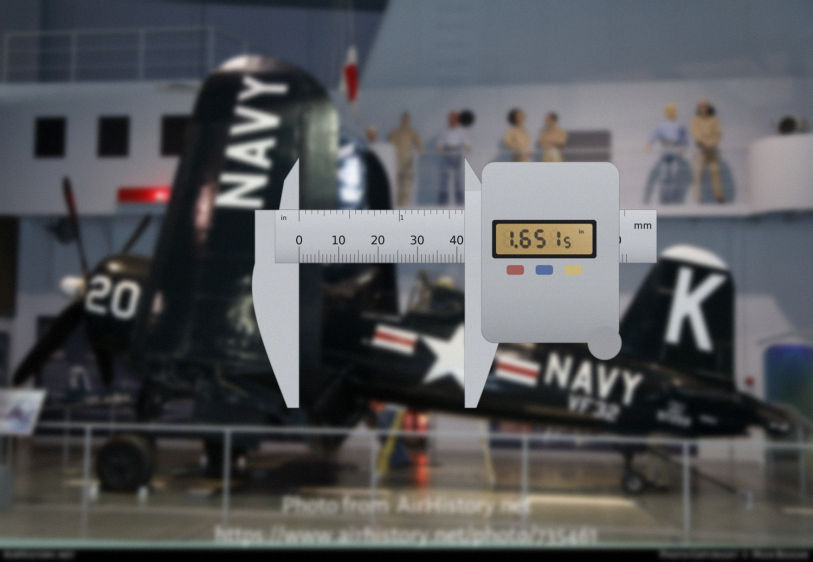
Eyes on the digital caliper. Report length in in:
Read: 1.6515 in
